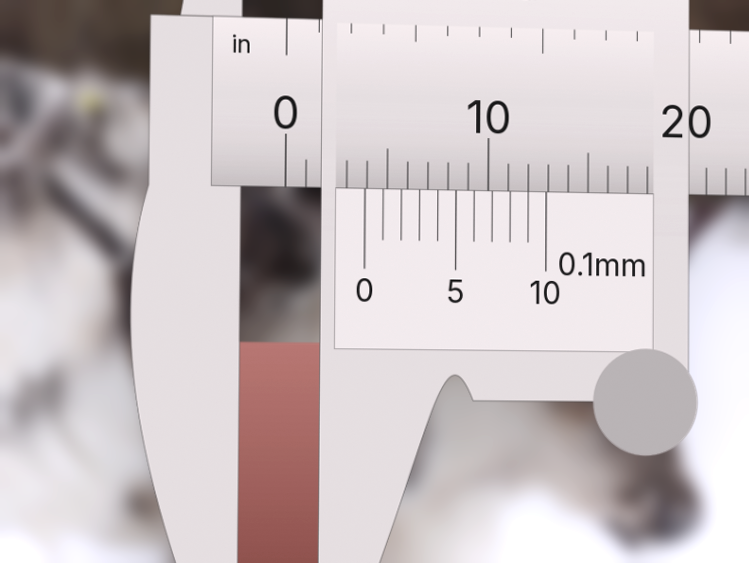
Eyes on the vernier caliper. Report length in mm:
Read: 3.9 mm
